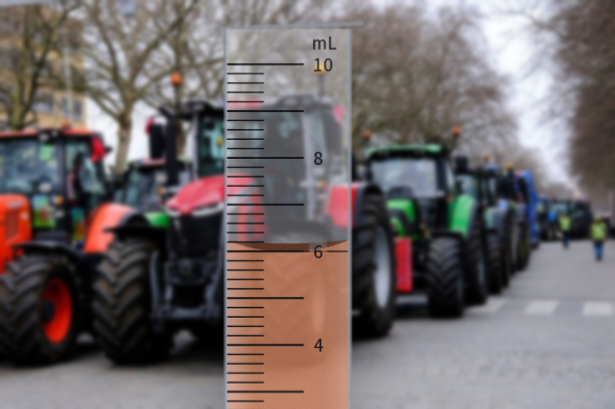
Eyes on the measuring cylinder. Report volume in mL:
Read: 6 mL
